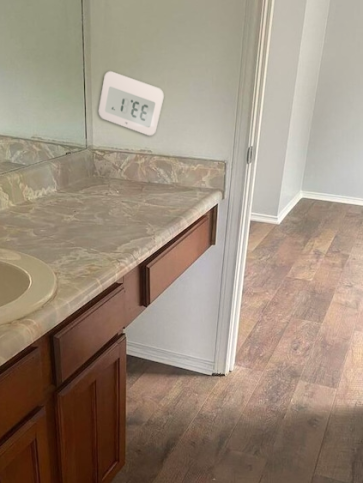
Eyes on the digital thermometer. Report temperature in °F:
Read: 33.1 °F
